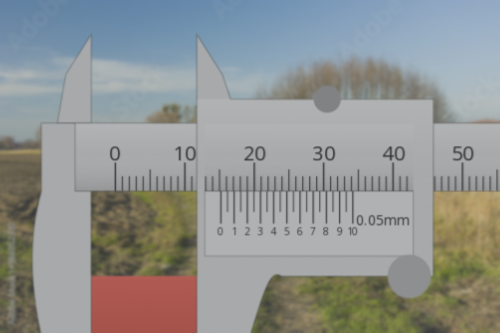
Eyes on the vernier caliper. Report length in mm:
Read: 15.2 mm
